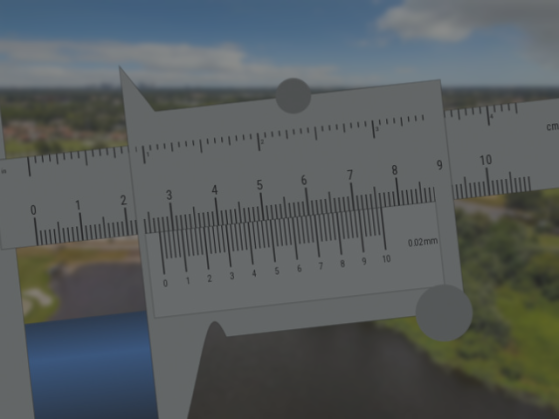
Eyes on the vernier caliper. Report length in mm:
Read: 27.0 mm
